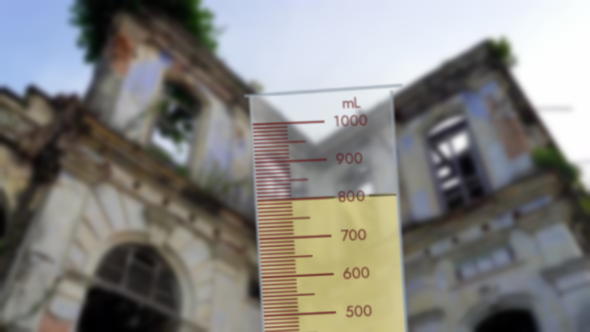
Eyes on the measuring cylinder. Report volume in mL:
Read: 800 mL
